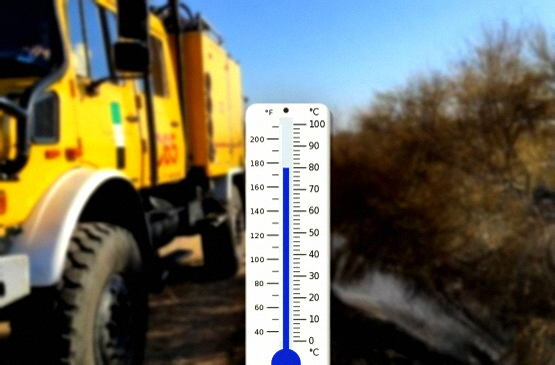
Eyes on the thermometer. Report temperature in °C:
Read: 80 °C
